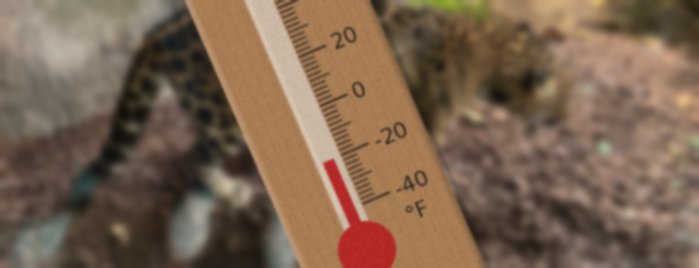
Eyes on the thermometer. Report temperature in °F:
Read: -20 °F
